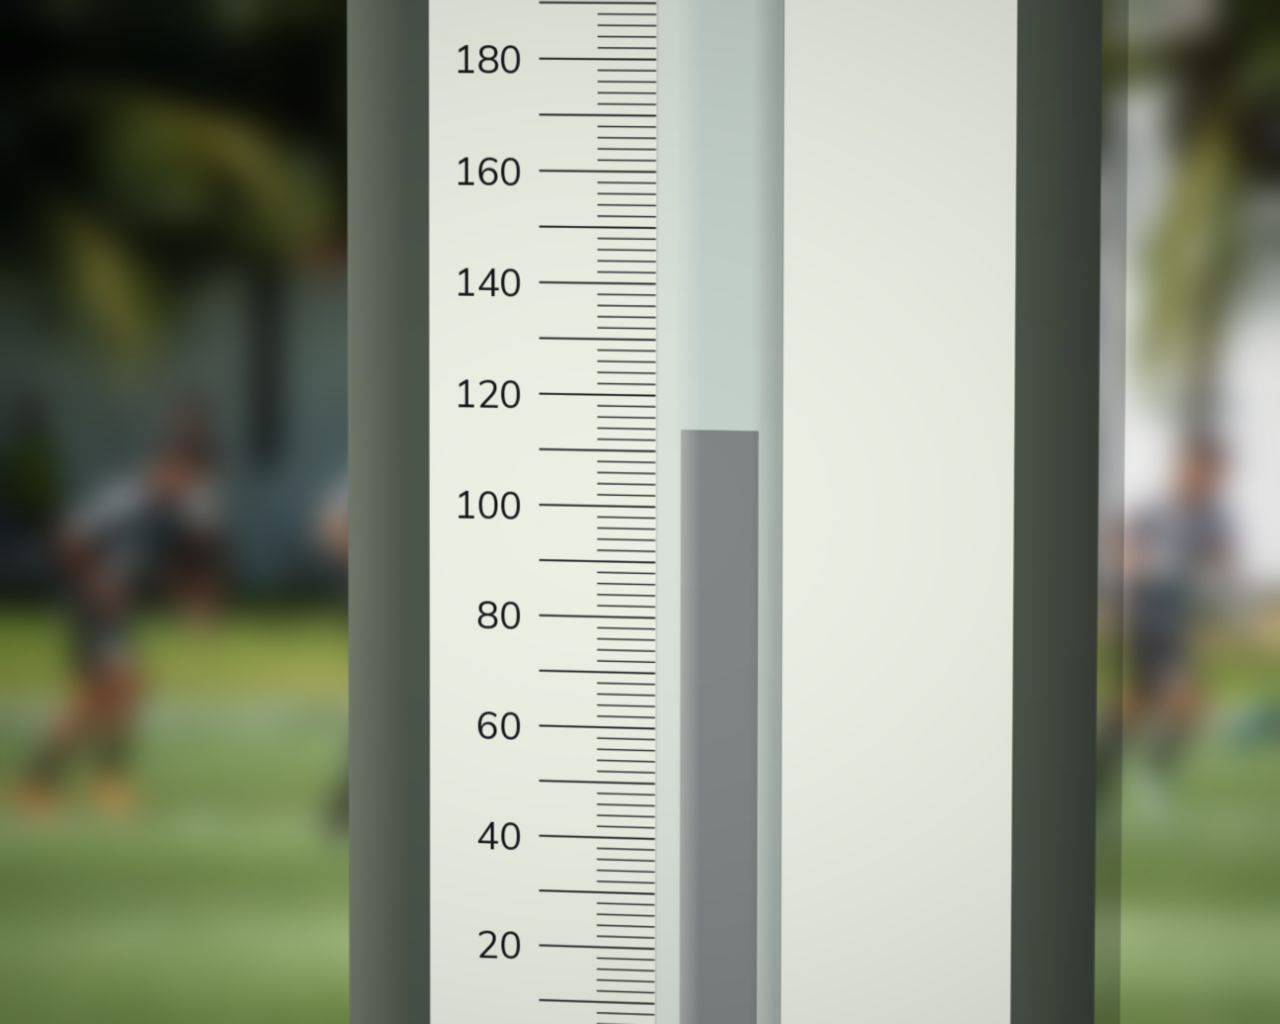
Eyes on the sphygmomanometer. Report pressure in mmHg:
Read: 114 mmHg
